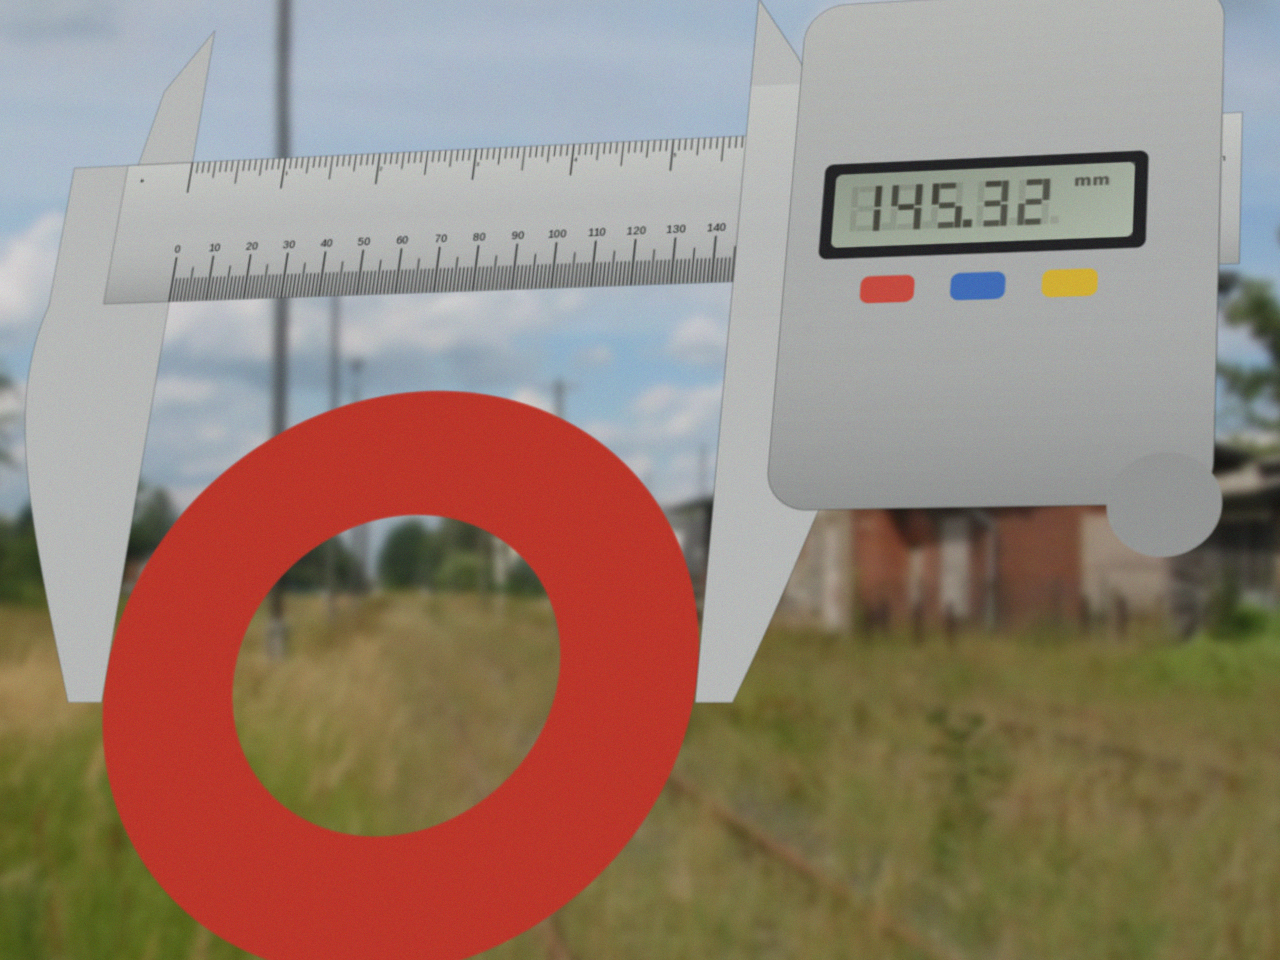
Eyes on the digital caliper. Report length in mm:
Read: 145.32 mm
